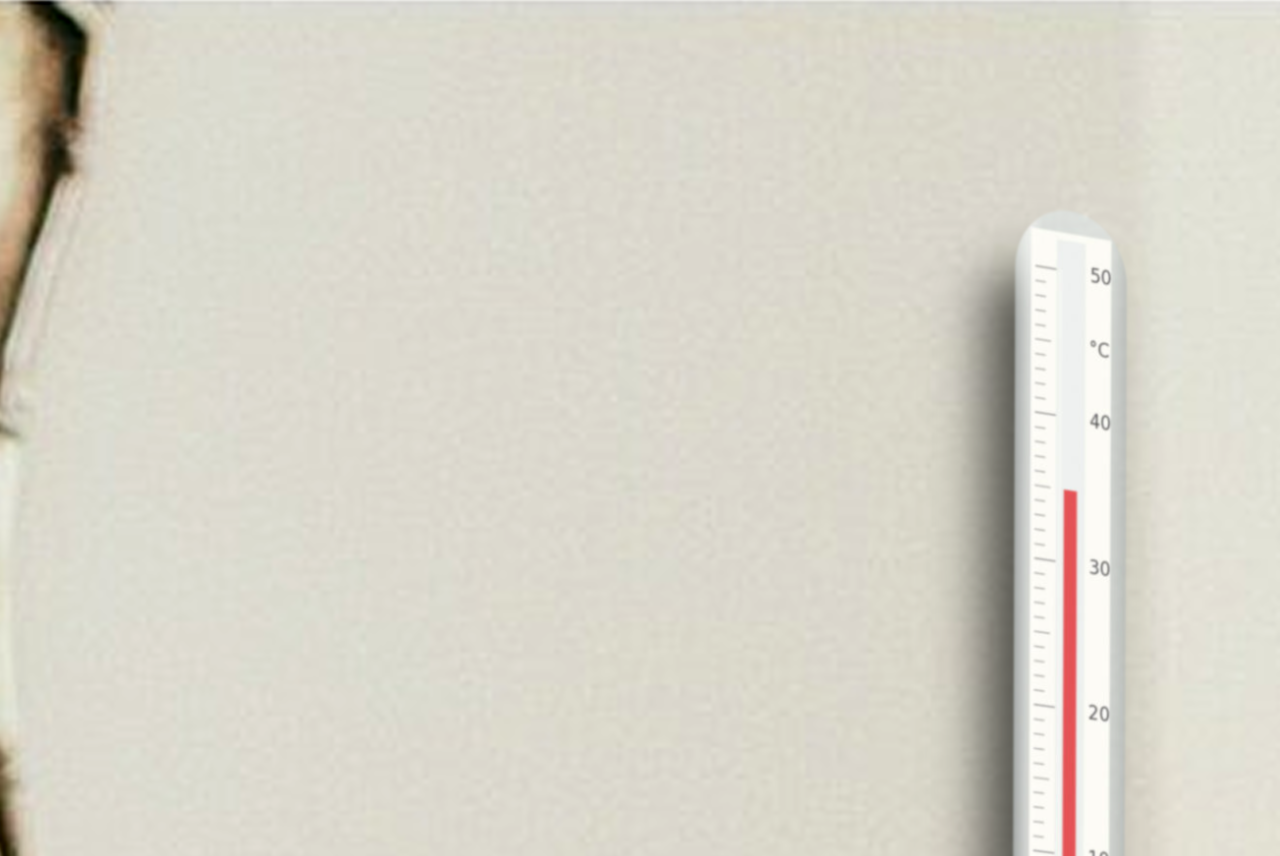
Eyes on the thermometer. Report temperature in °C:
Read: 35 °C
